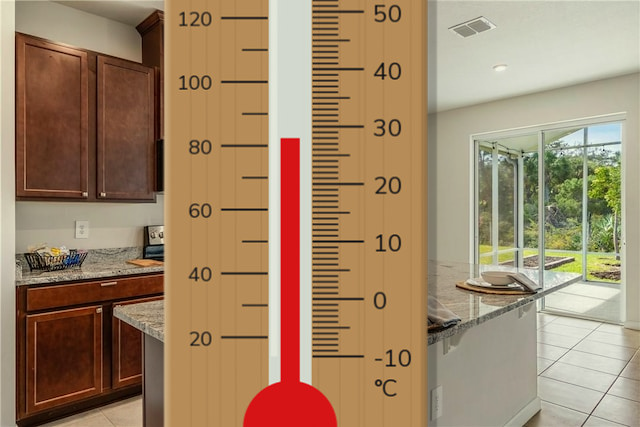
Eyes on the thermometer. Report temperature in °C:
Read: 28 °C
